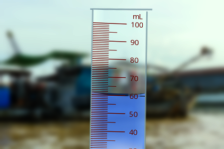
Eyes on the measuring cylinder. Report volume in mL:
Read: 60 mL
